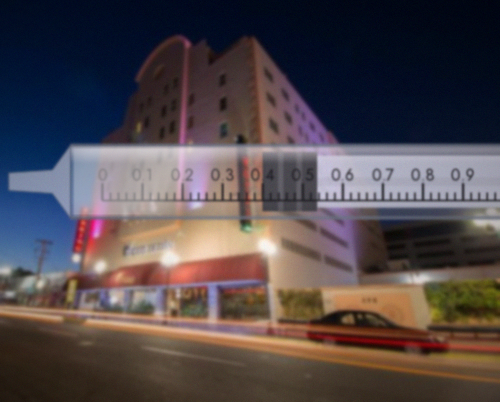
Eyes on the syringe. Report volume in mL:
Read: 0.4 mL
